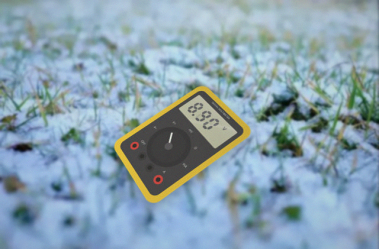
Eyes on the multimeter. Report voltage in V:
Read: 8.90 V
